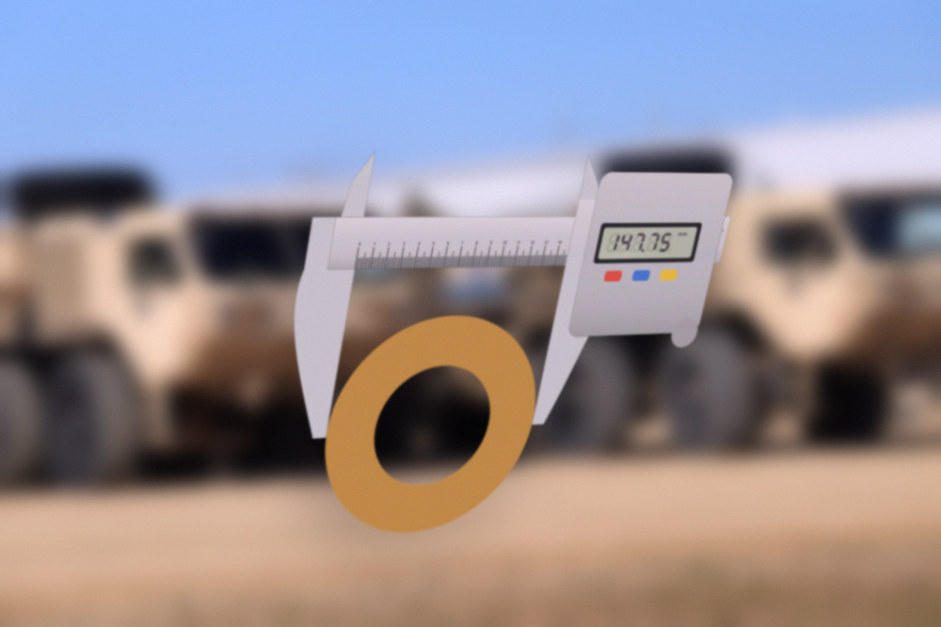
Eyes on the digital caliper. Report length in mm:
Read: 147.75 mm
